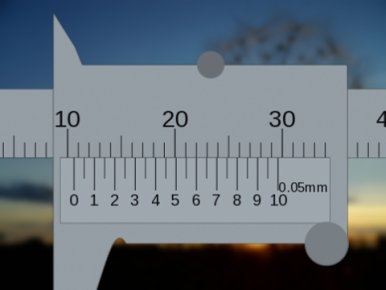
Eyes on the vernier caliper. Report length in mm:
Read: 10.6 mm
